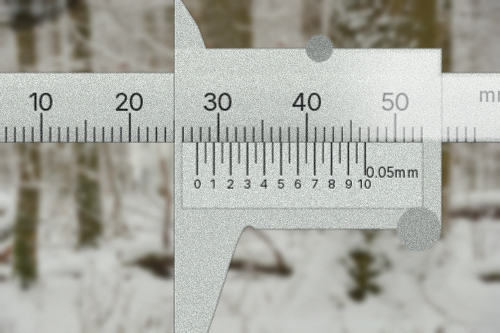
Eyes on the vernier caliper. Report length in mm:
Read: 27.6 mm
